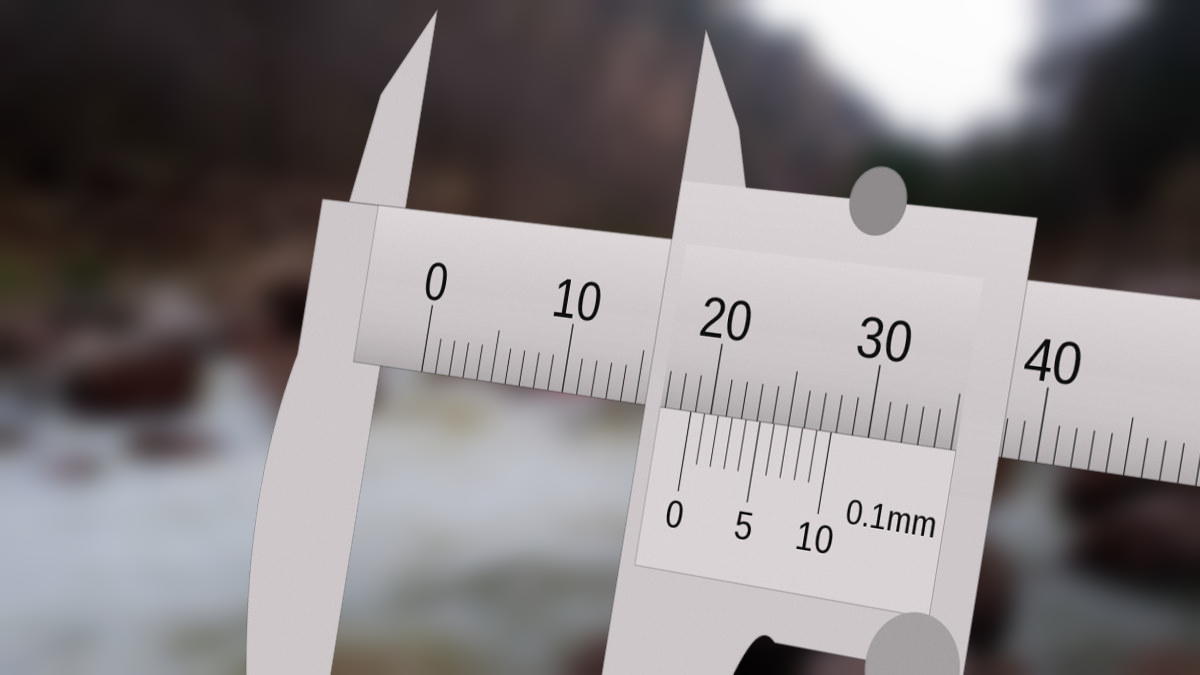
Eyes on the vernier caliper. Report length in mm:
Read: 18.7 mm
